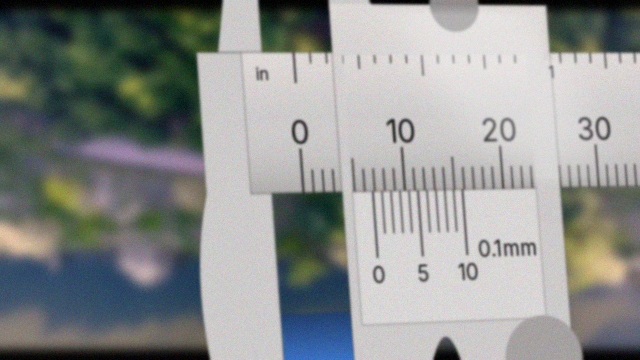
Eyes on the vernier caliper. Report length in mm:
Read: 6.8 mm
